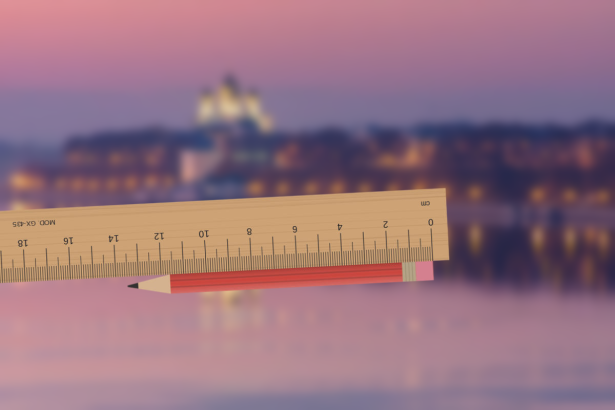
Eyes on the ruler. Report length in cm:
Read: 13.5 cm
